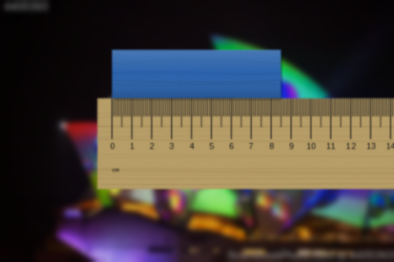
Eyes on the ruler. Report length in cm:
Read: 8.5 cm
